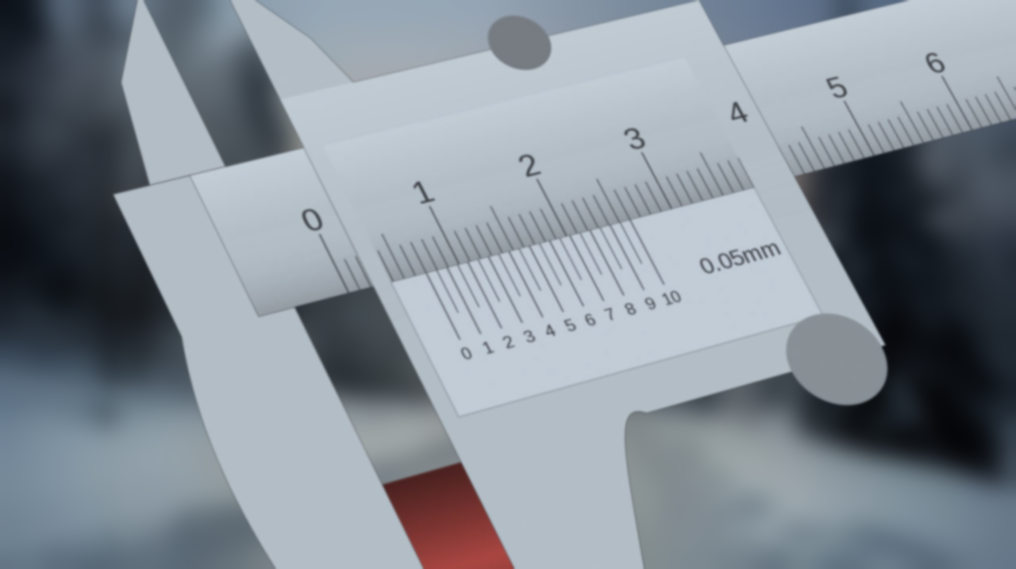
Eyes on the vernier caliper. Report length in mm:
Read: 7.0 mm
